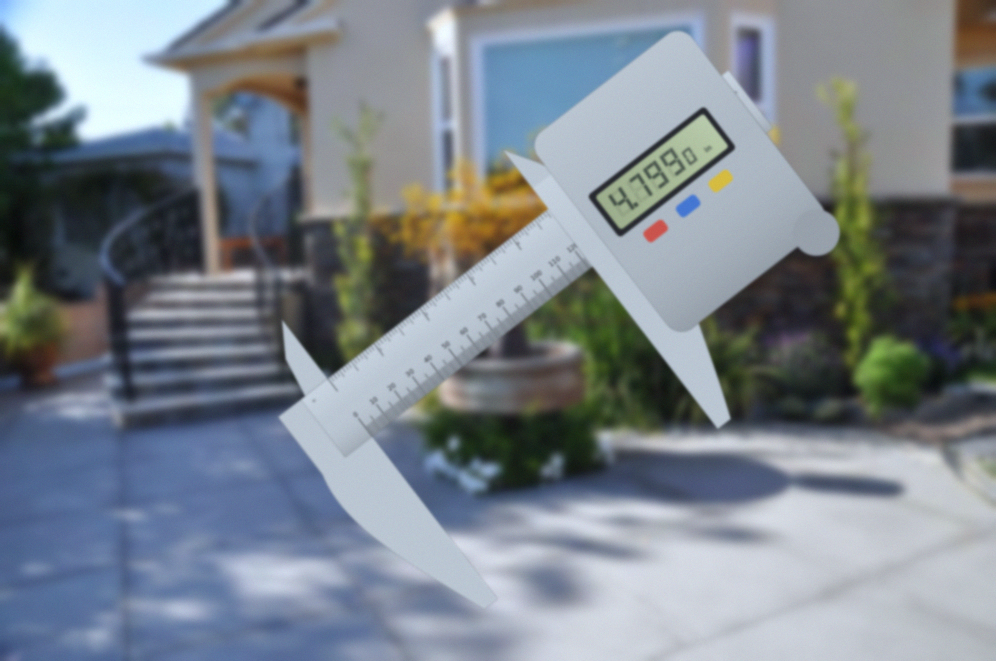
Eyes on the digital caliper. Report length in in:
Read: 4.7990 in
